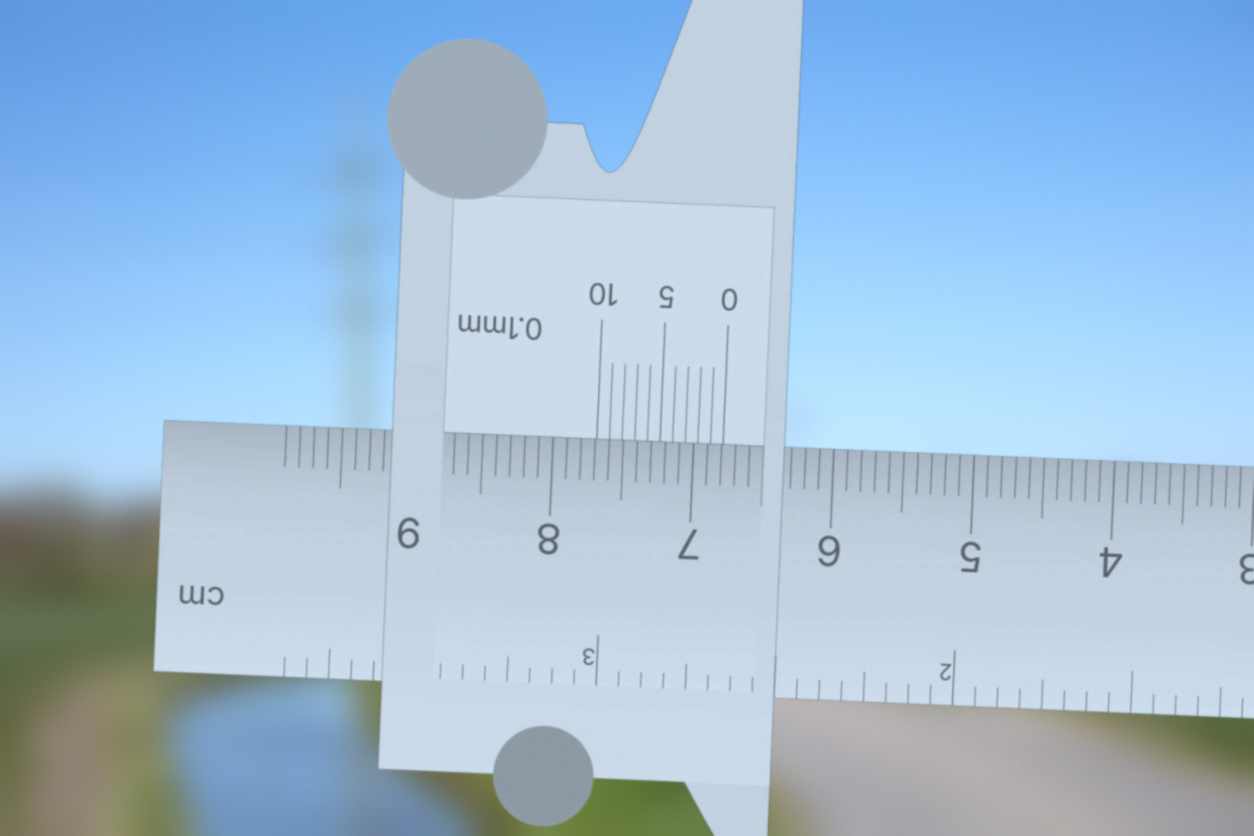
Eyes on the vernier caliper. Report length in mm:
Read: 67.9 mm
